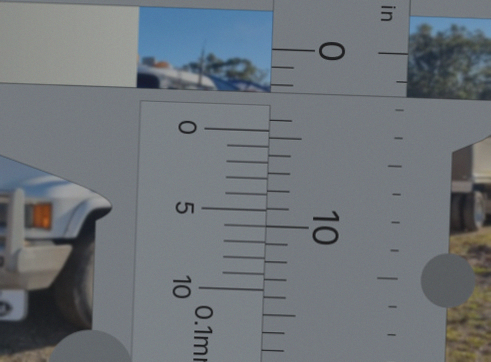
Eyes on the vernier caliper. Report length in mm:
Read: 4.6 mm
